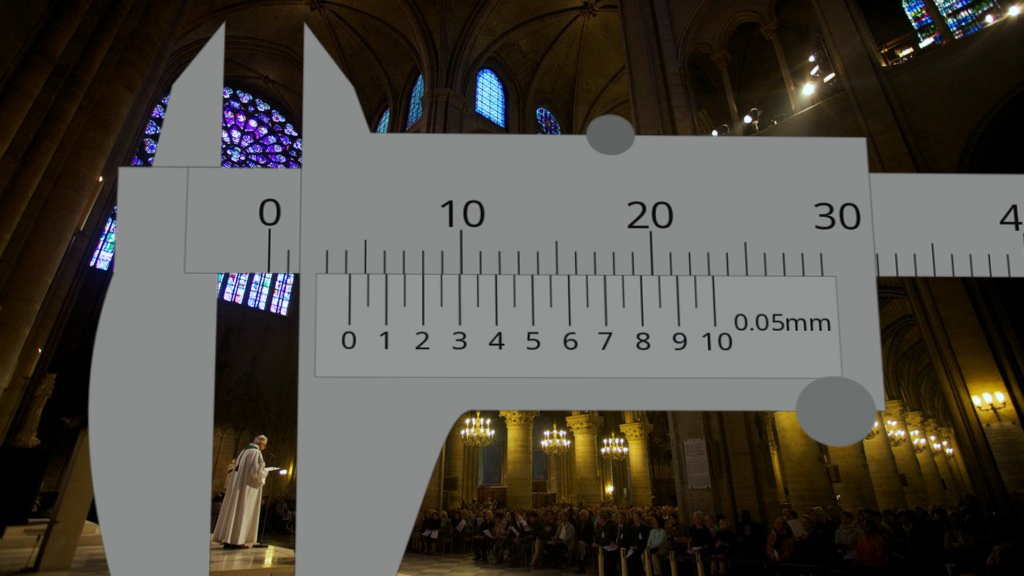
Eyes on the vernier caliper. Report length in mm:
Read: 4.2 mm
